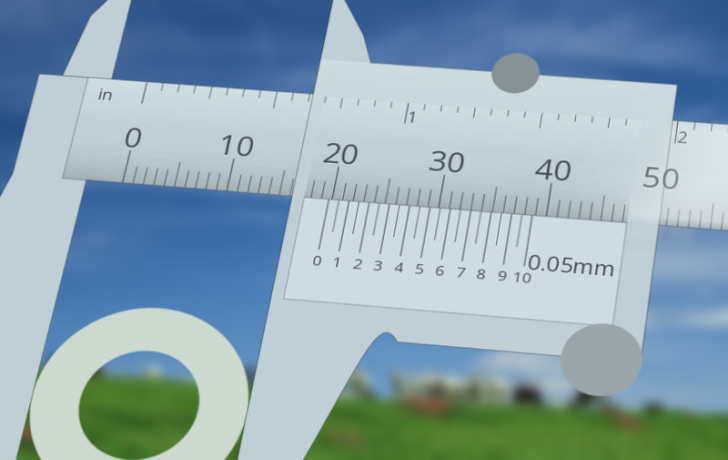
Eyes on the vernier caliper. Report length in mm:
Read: 19.7 mm
